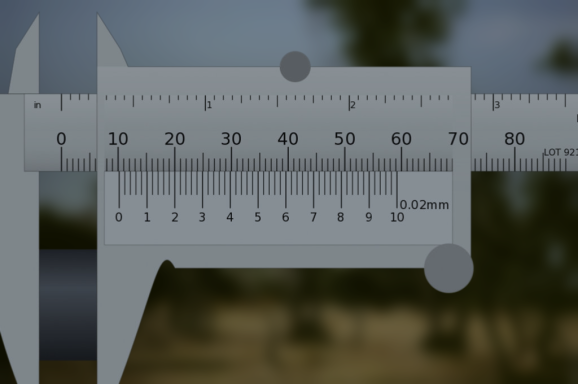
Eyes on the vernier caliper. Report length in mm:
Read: 10.2 mm
